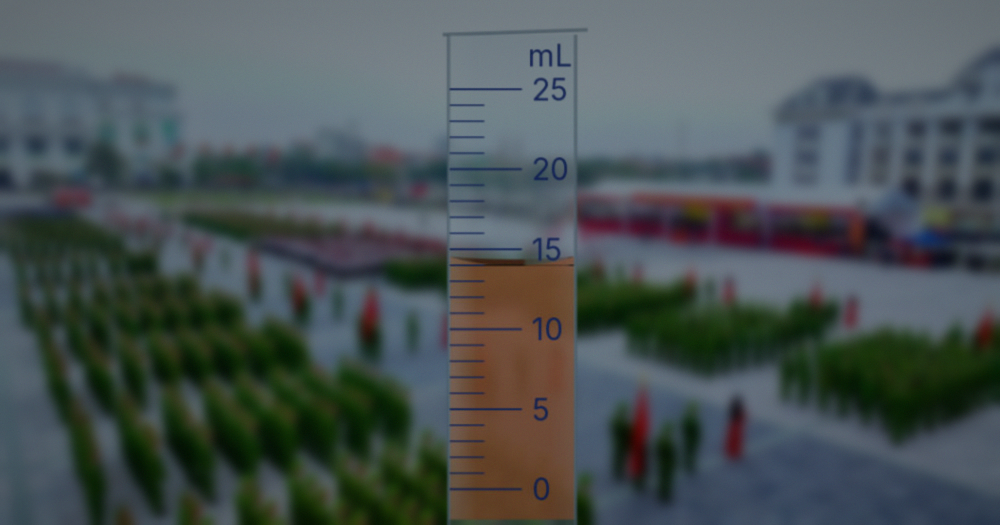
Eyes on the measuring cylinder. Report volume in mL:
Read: 14 mL
